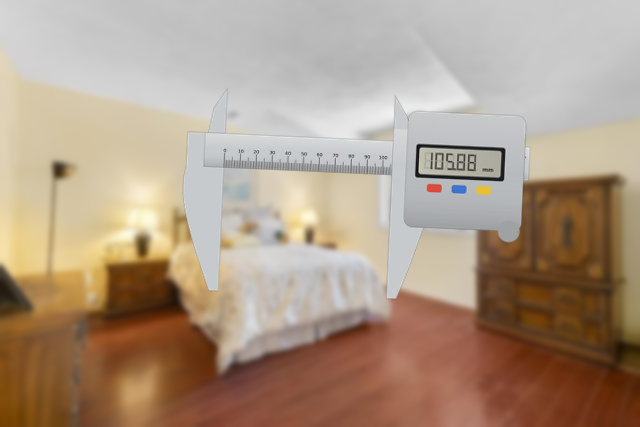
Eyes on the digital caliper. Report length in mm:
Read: 105.88 mm
